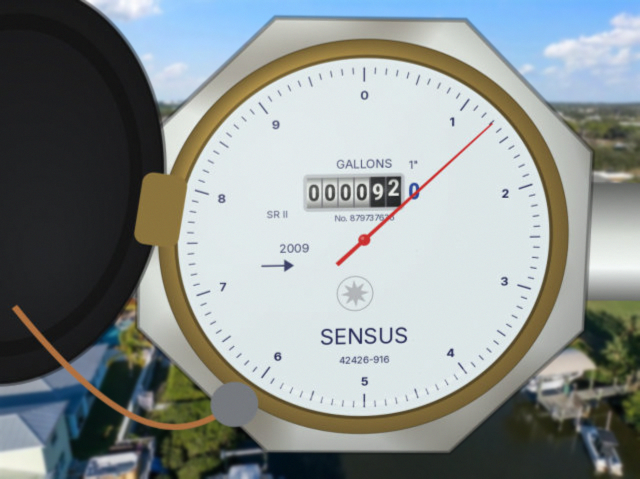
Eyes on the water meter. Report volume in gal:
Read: 921.3 gal
